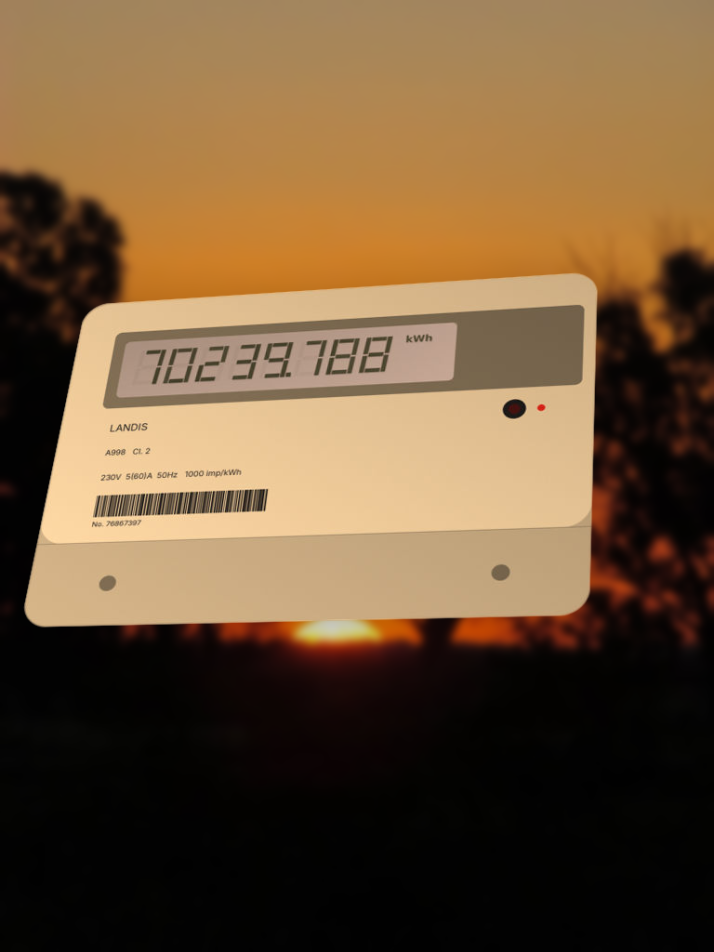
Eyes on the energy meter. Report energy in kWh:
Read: 70239.788 kWh
